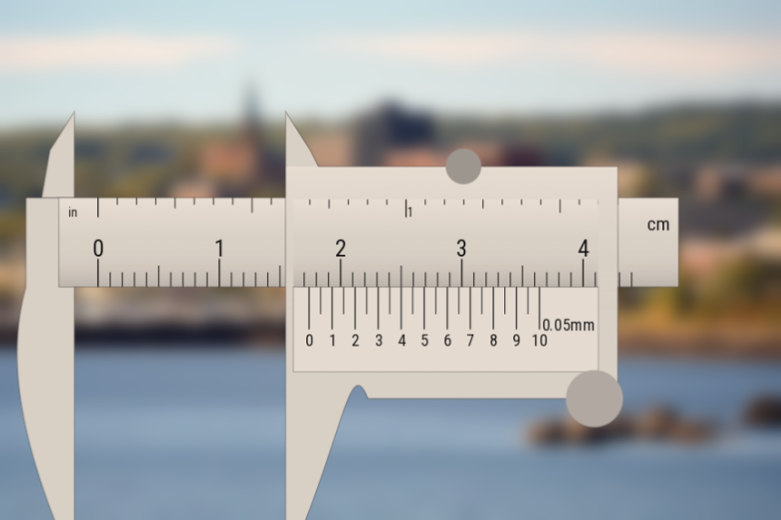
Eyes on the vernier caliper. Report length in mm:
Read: 17.4 mm
